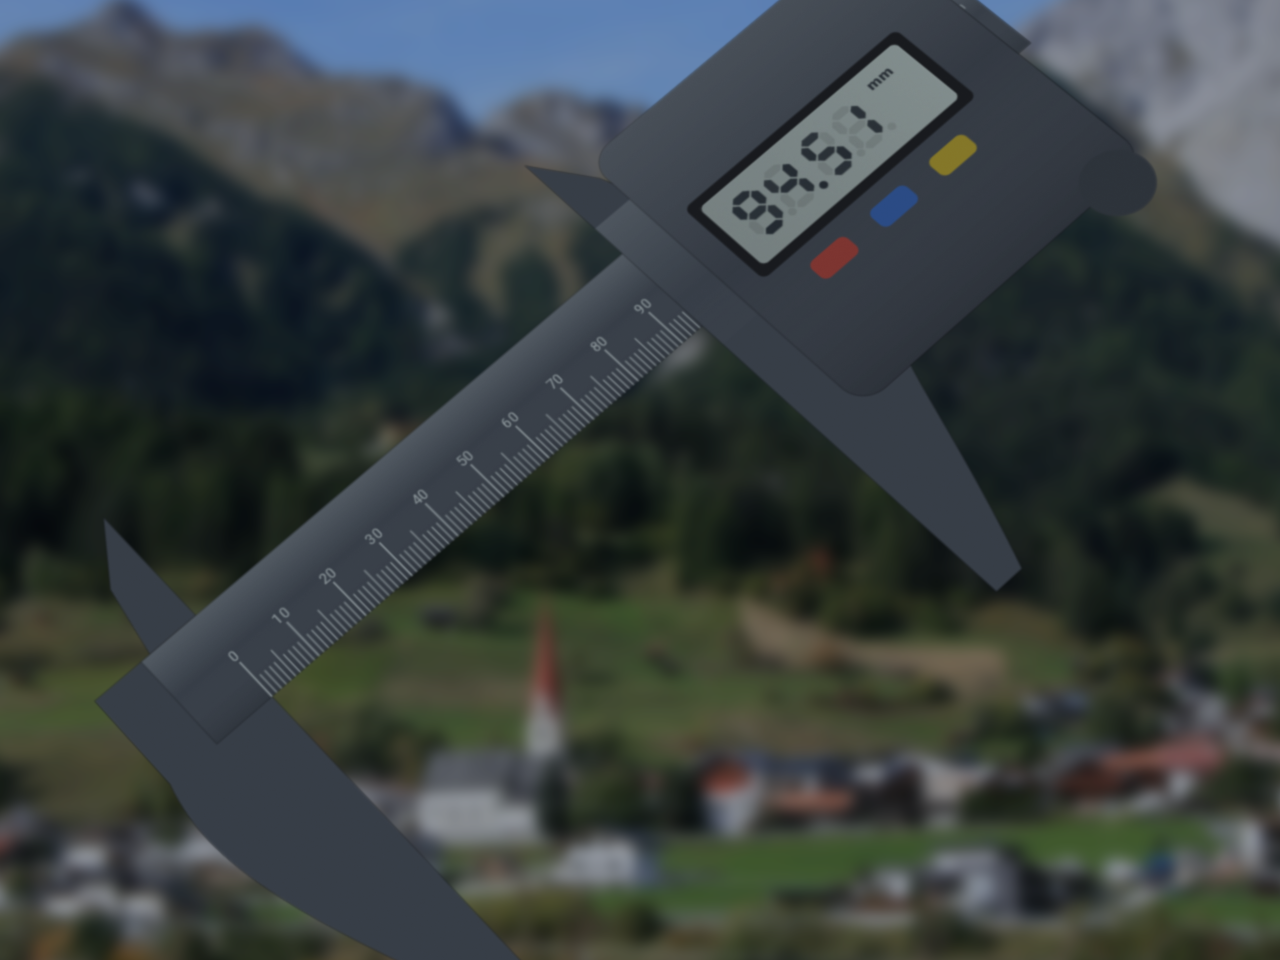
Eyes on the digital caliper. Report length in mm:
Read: 94.51 mm
